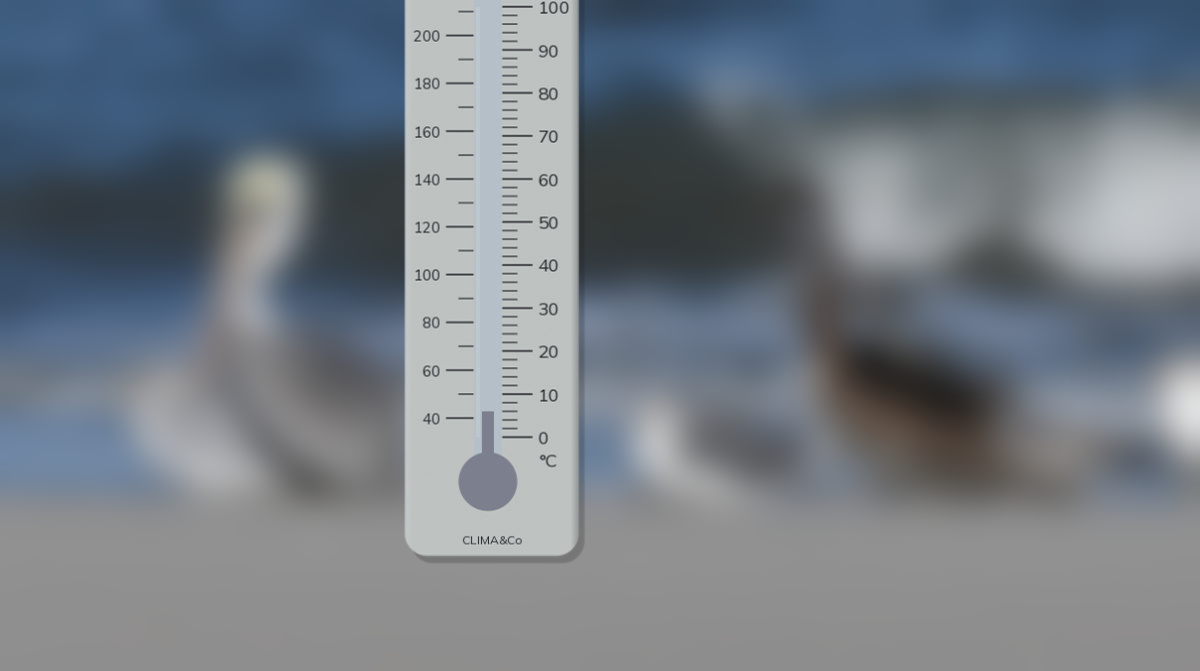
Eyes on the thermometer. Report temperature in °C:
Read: 6 °C
